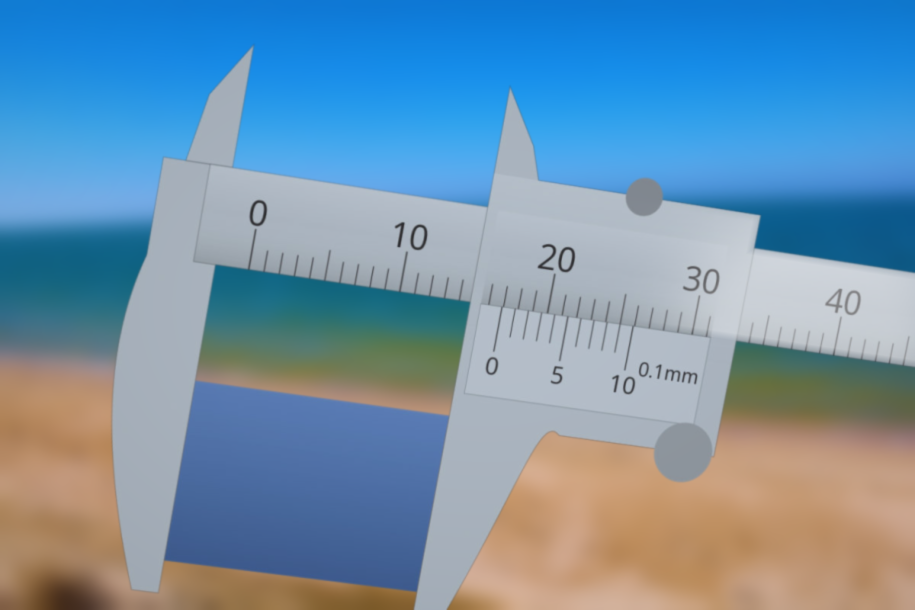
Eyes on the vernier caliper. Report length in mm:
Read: 16.9 mm
